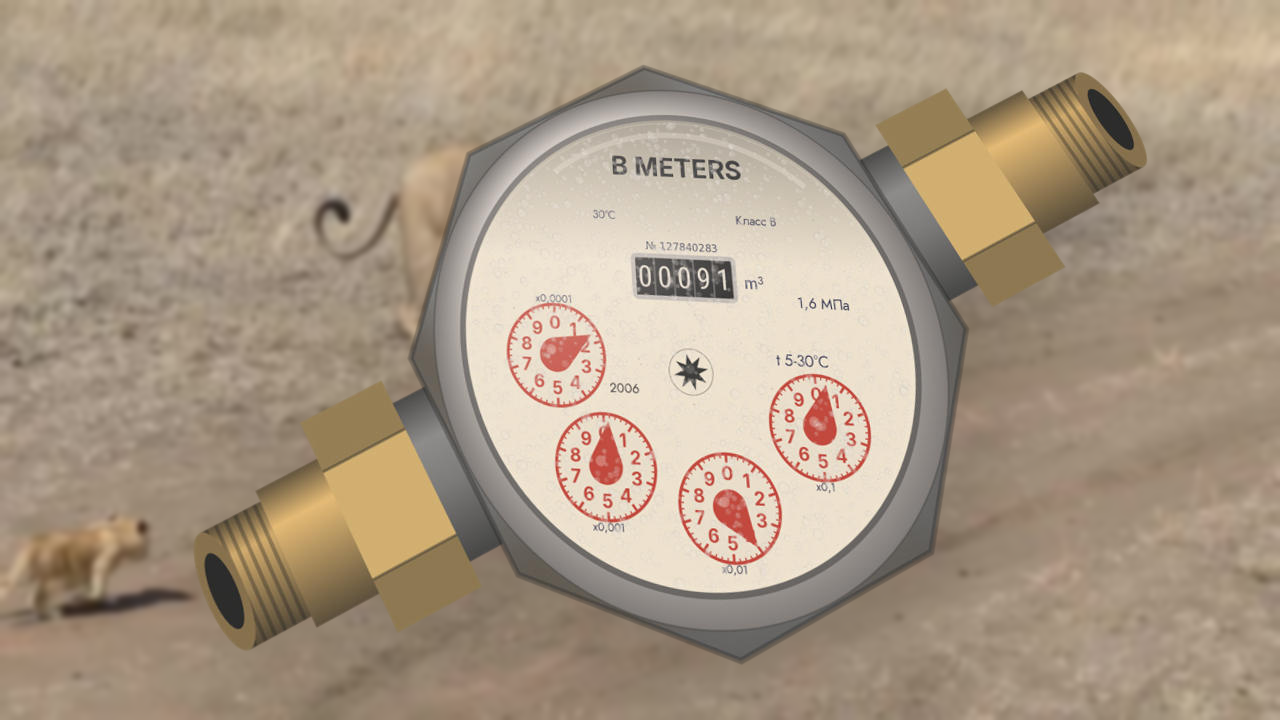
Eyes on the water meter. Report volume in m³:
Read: 91.0401 m³
